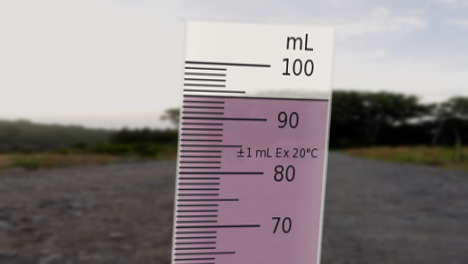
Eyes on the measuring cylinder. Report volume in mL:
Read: 94 mL
